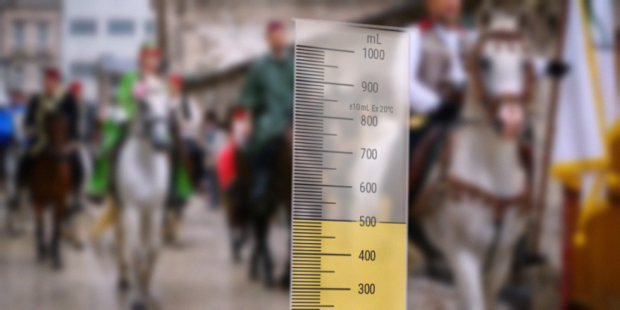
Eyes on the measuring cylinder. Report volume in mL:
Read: 500 mL
